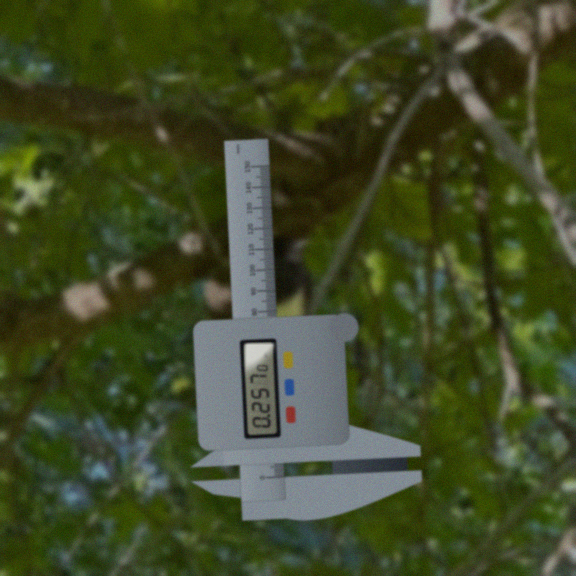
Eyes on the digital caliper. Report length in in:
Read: 0.2570 in
